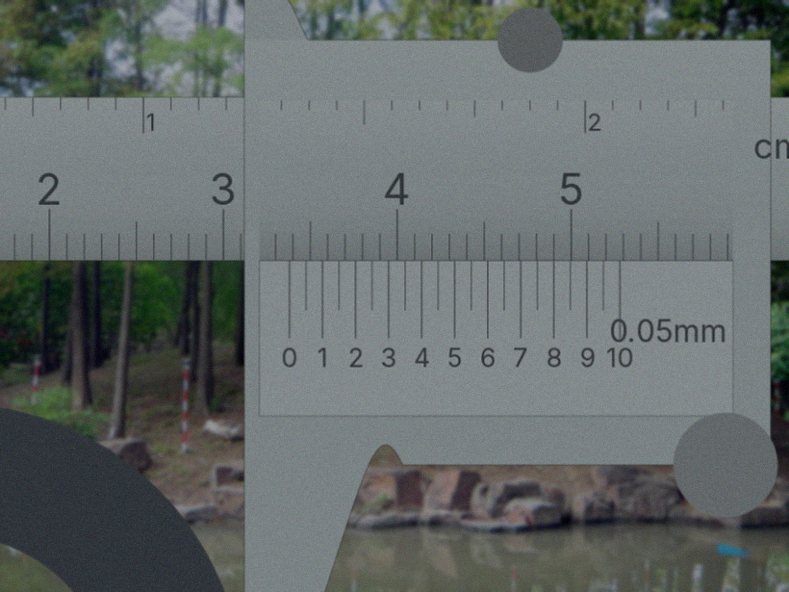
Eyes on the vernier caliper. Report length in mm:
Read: 33.8 mm
